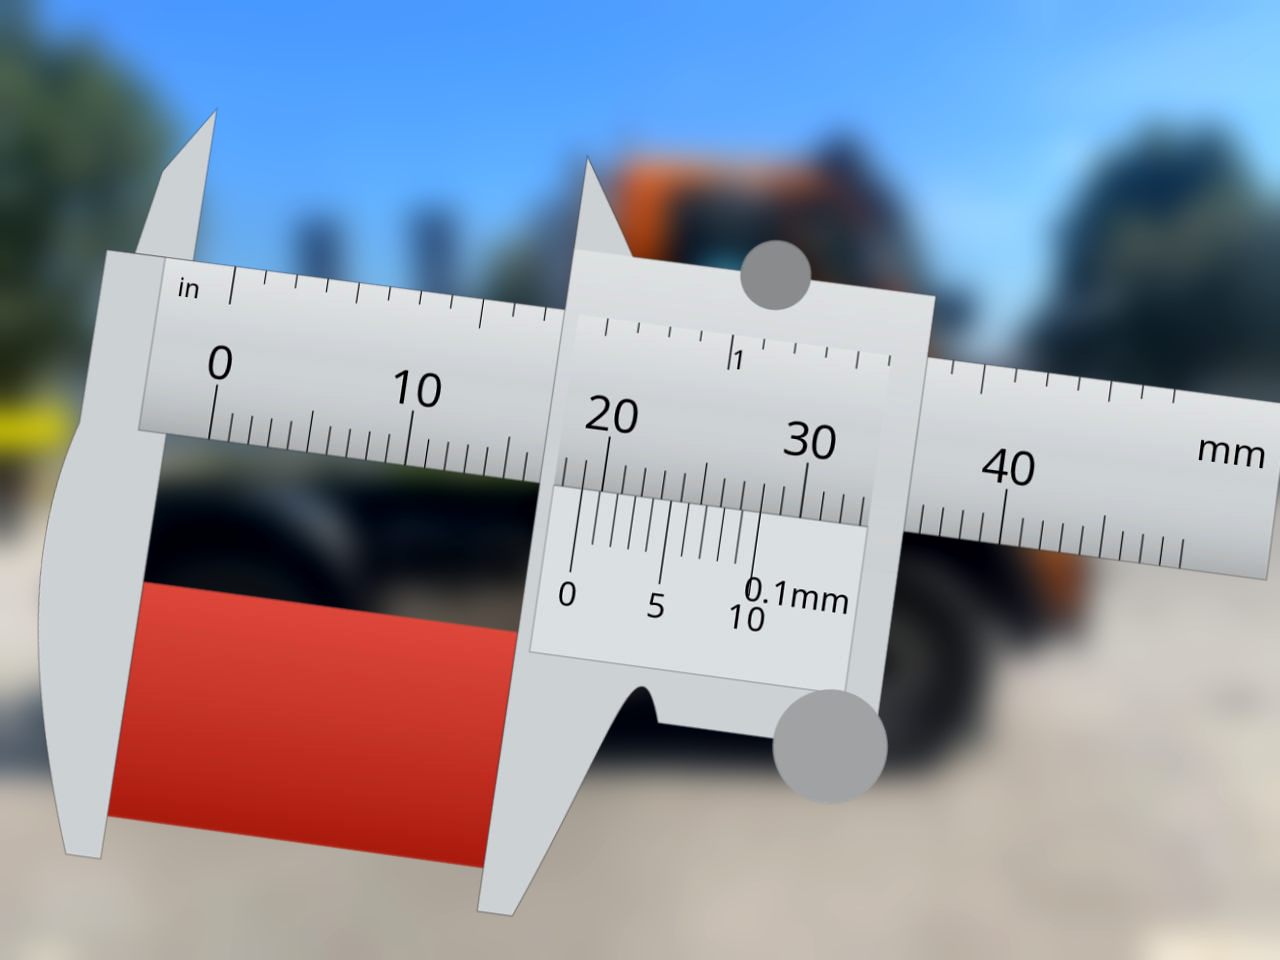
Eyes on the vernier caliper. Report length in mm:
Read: 19.0 mm
